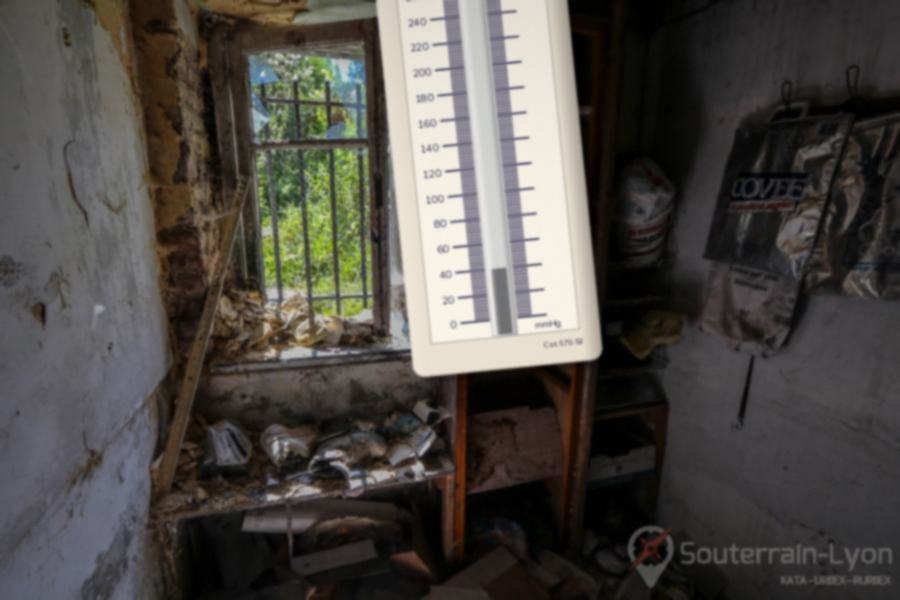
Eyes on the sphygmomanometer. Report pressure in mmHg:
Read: 40 mmHg
